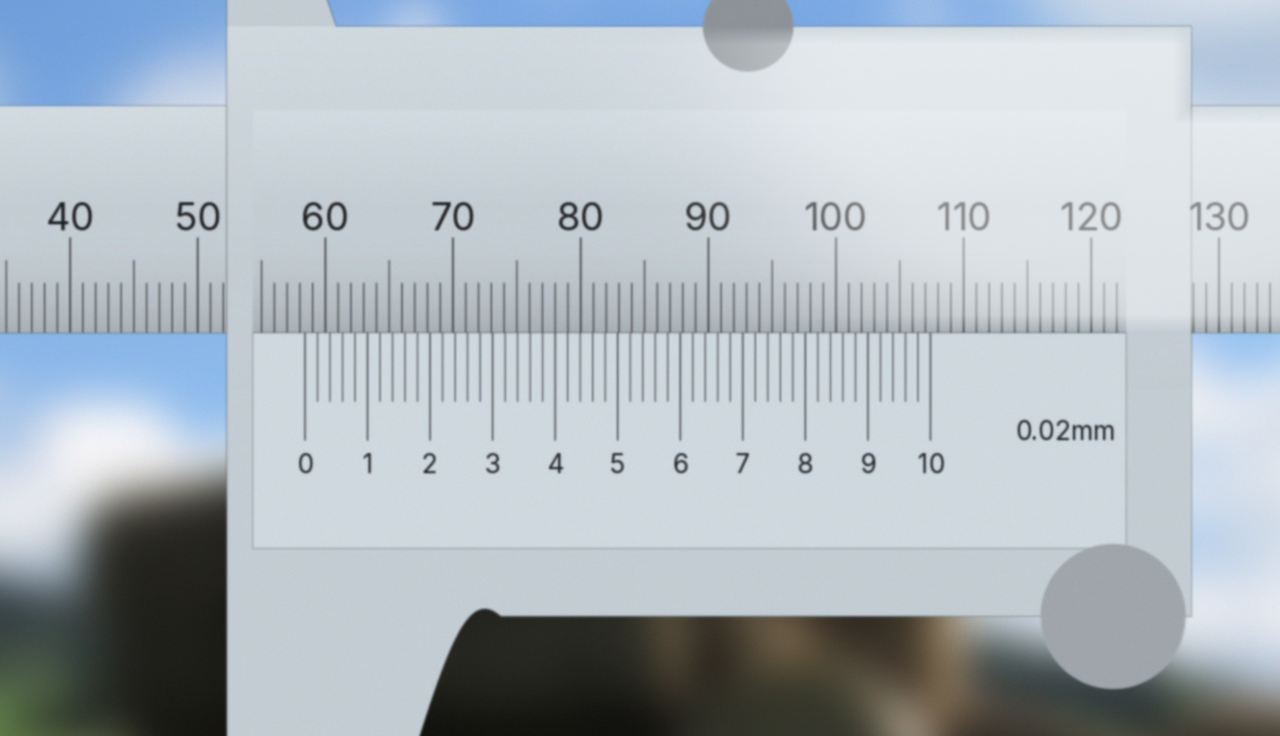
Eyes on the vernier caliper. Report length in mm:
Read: 58.4 mm
